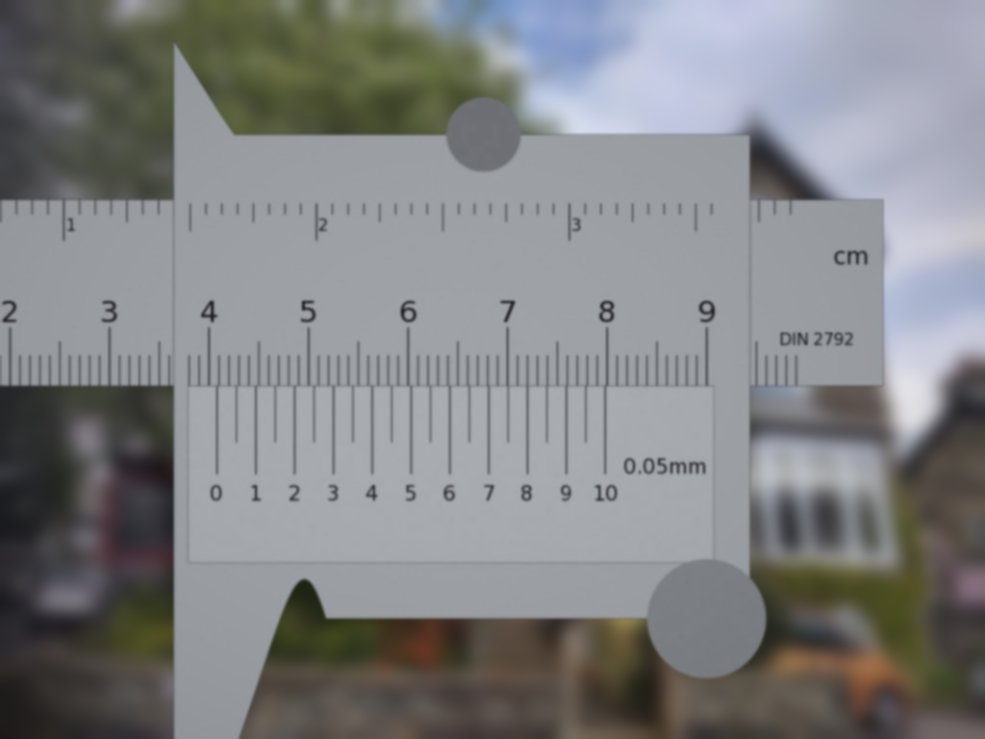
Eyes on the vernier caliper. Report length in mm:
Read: 40.8 mm
